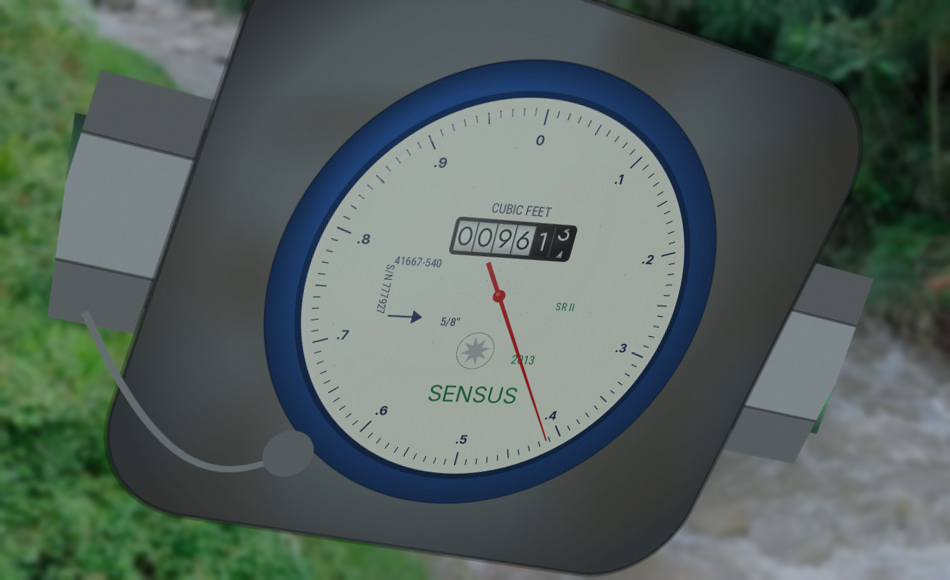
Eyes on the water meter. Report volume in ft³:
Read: 9613.41 ft³
